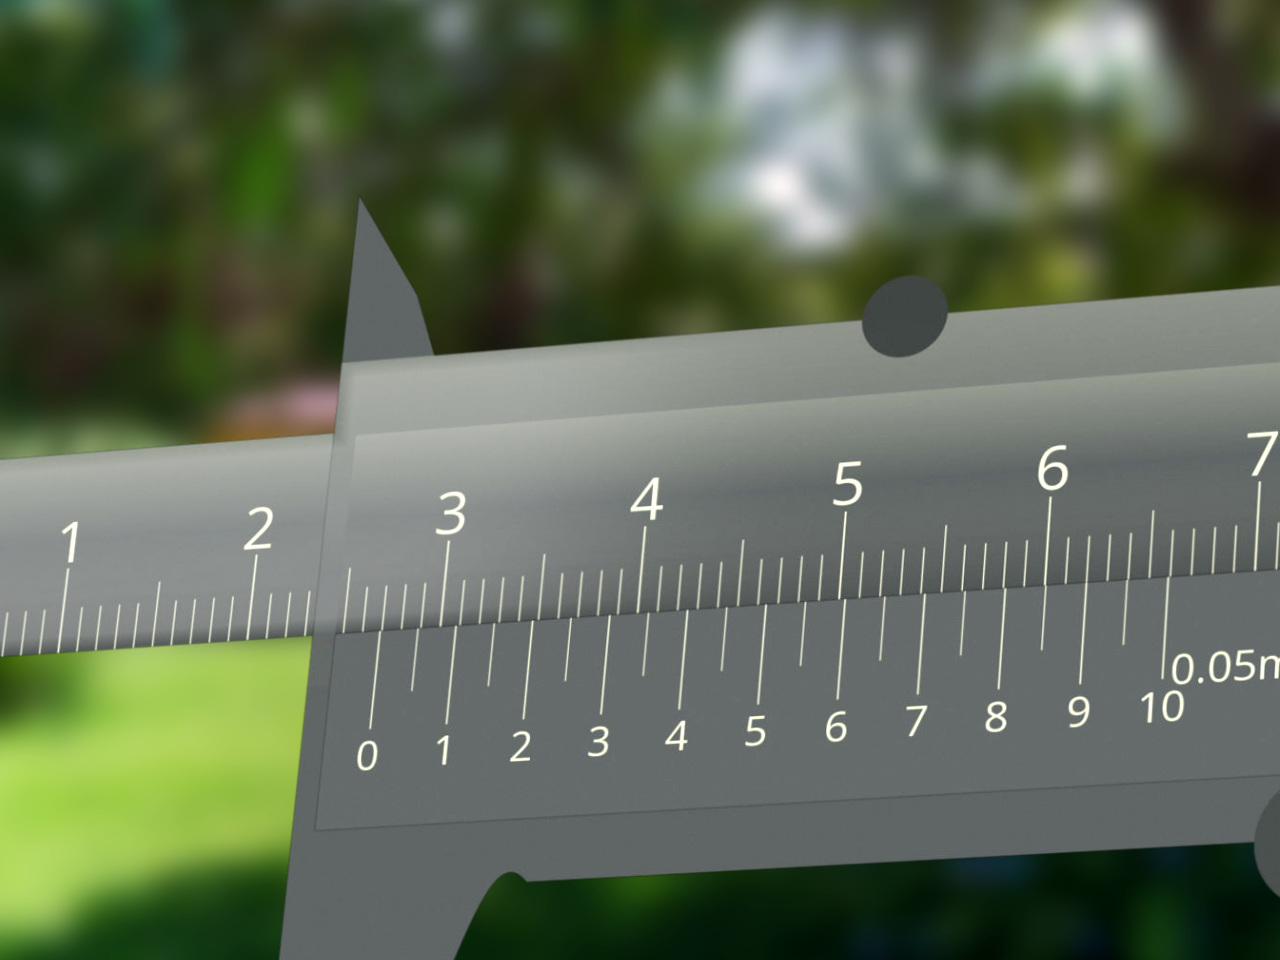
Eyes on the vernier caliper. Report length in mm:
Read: 26.9 mm
